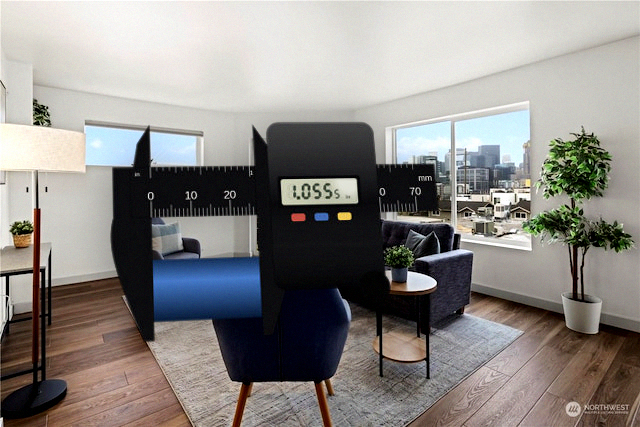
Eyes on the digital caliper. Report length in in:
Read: 1.0555 in
